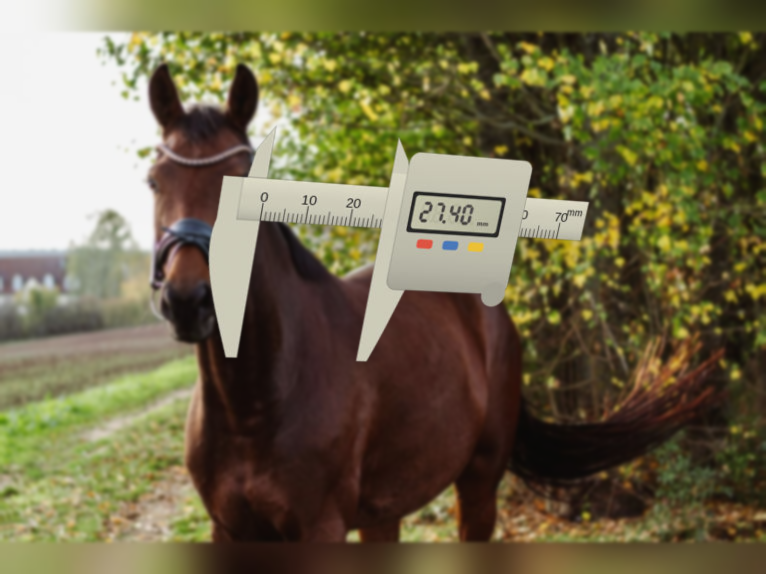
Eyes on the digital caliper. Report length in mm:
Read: 27.40 mm
